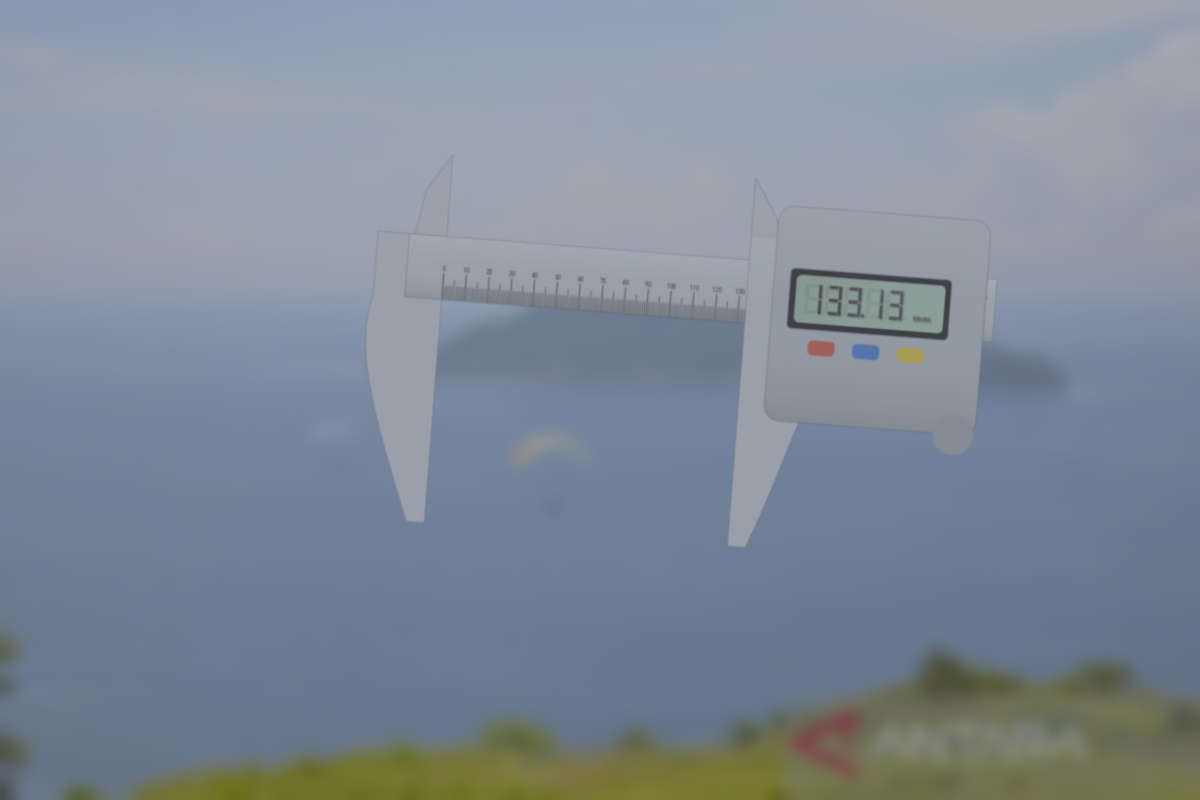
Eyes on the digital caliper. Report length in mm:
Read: 133.13 mm
